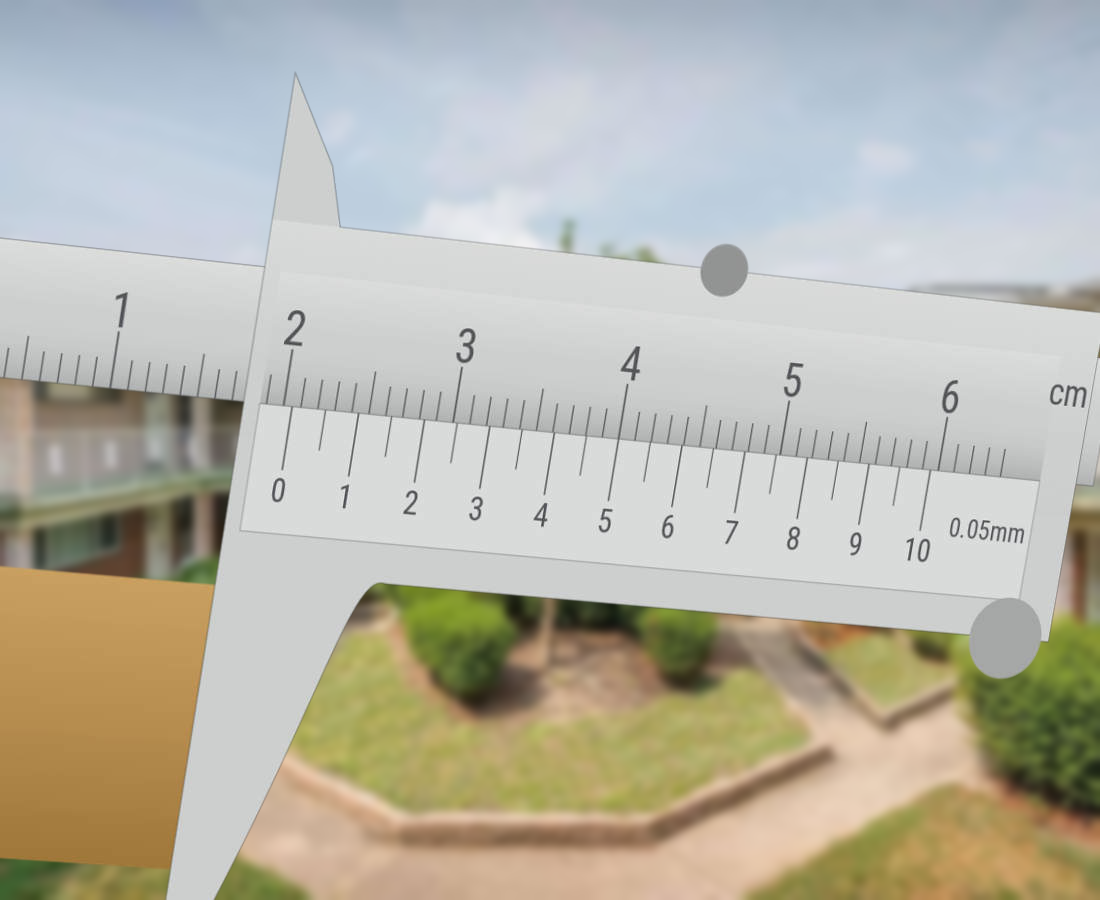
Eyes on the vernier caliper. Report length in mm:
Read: 20.5 mm
